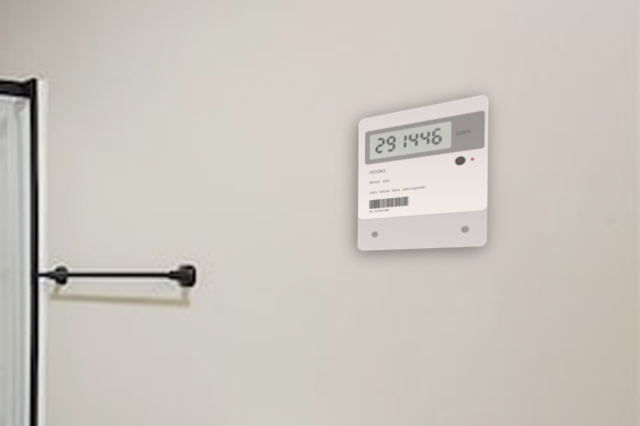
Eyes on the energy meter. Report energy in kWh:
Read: 291446 kWh
